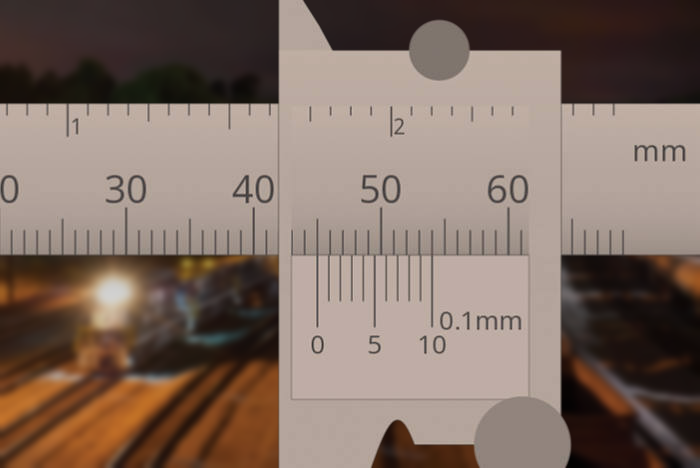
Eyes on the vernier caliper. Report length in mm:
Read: 45.0 mm
